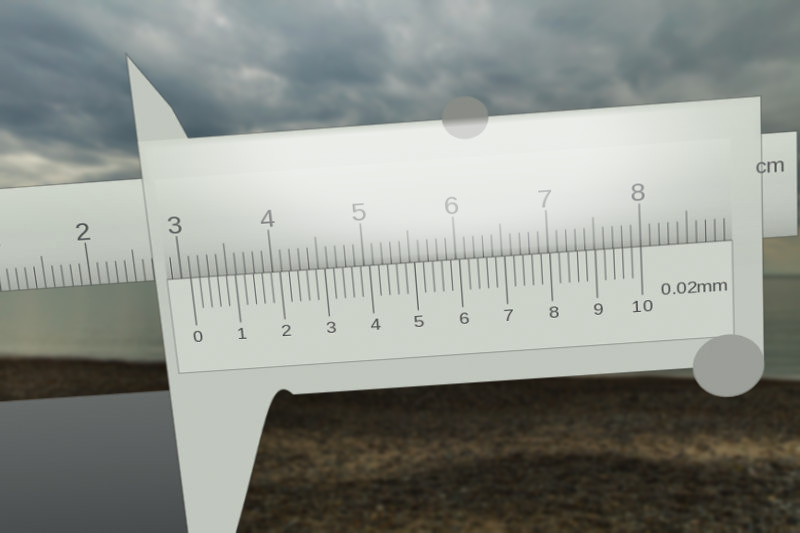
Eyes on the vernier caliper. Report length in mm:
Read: 31.0 mm
